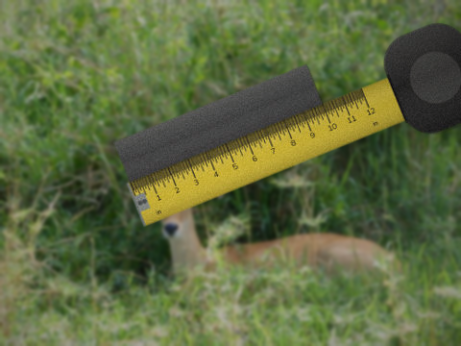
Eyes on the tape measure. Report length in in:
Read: 10 in
